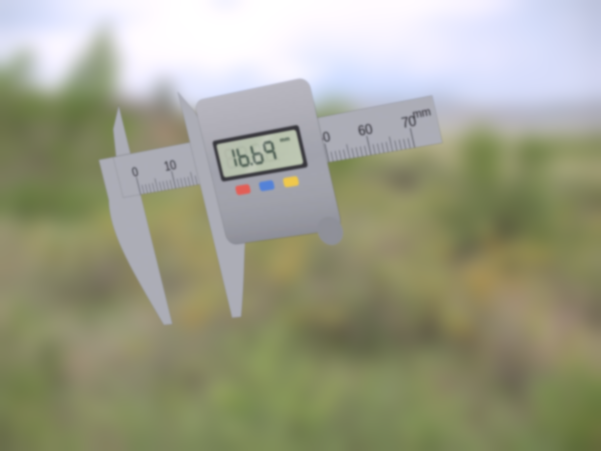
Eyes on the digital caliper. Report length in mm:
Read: 16.69 mm
